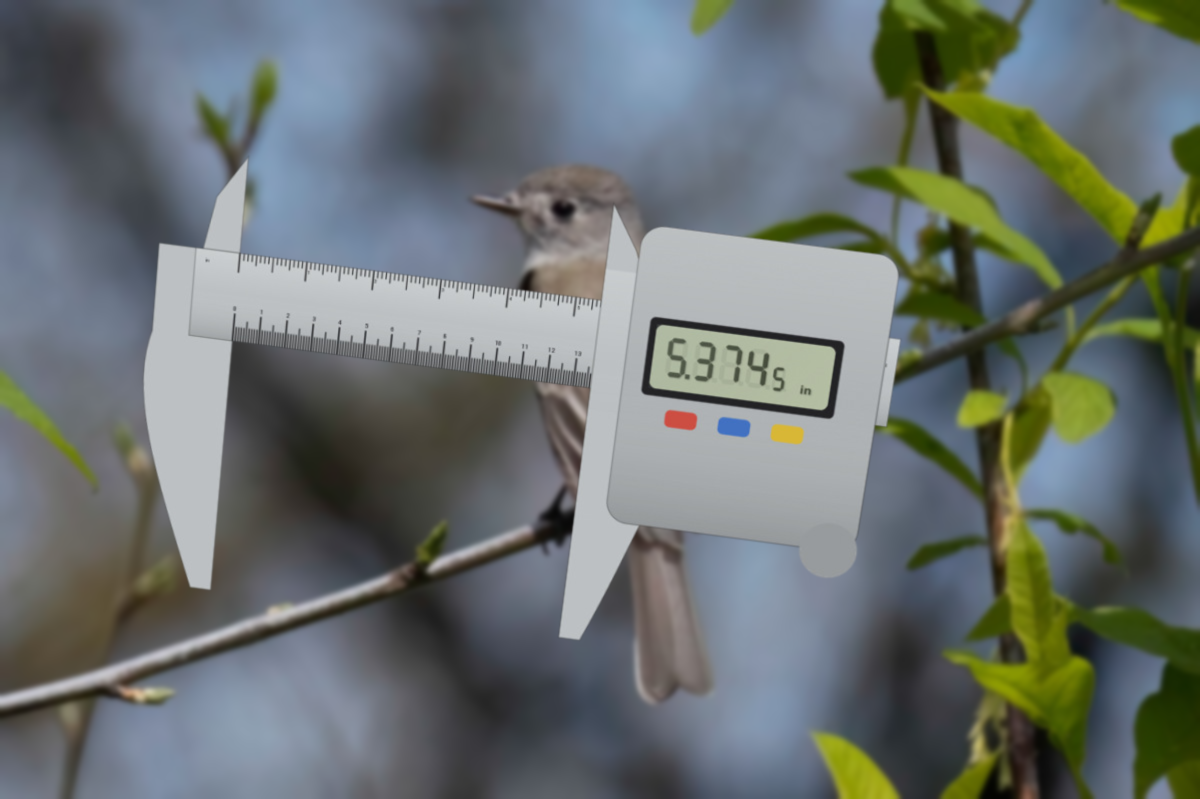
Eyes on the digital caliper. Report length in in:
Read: 5.3745 in
